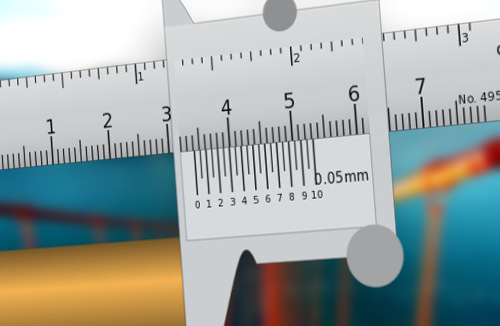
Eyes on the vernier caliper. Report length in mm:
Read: 34.2 mm
